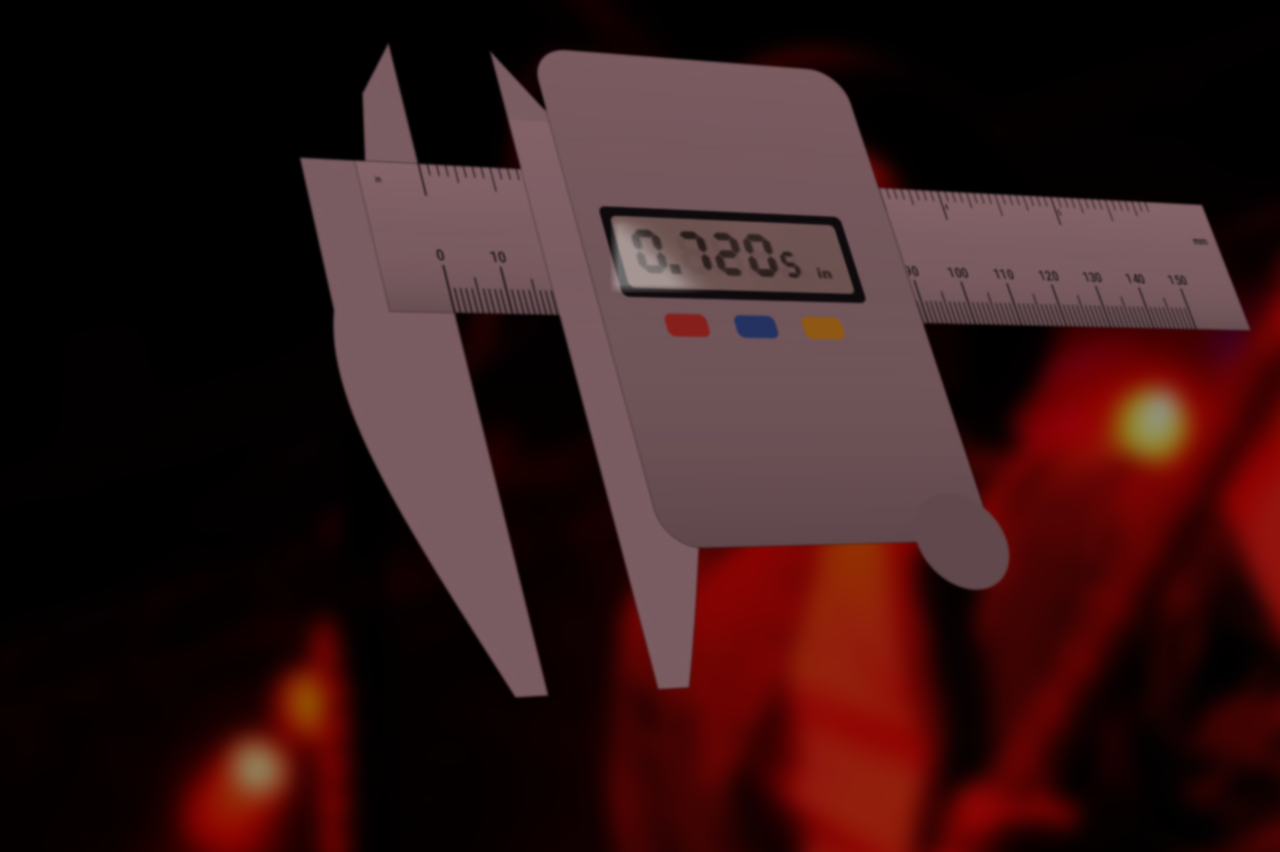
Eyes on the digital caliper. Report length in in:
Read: 0.7205 in
